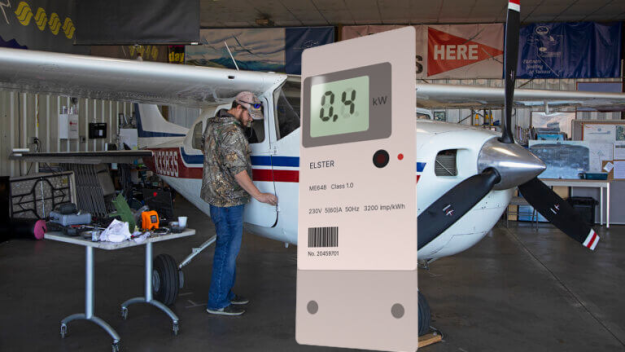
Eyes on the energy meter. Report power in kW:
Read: 0.4 kW
